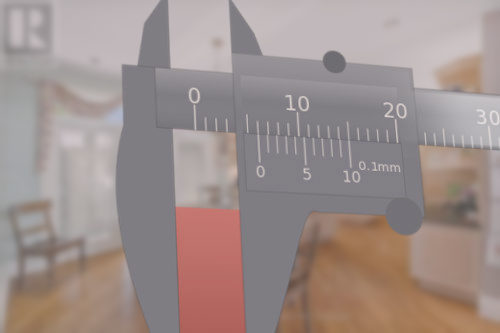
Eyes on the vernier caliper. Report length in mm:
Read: 6.0 mm
